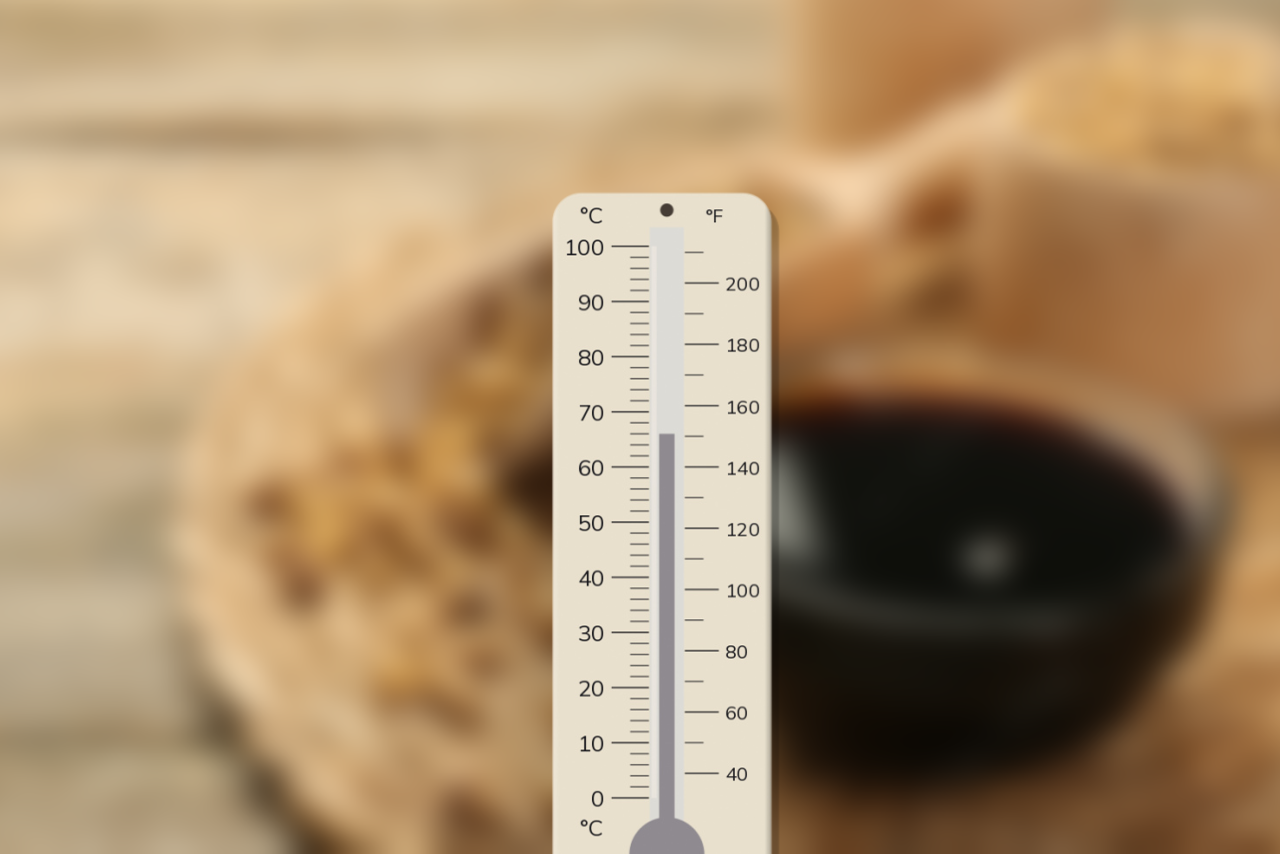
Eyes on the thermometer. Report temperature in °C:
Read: 66 °C
